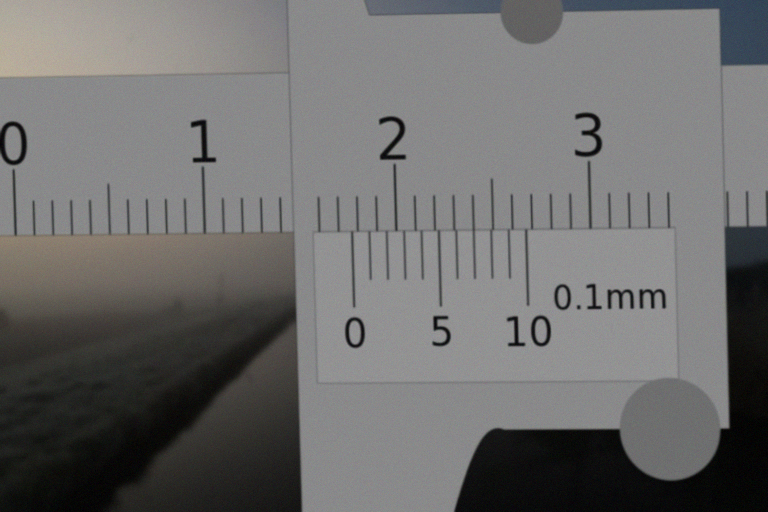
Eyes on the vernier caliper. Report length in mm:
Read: 17.7 mm
